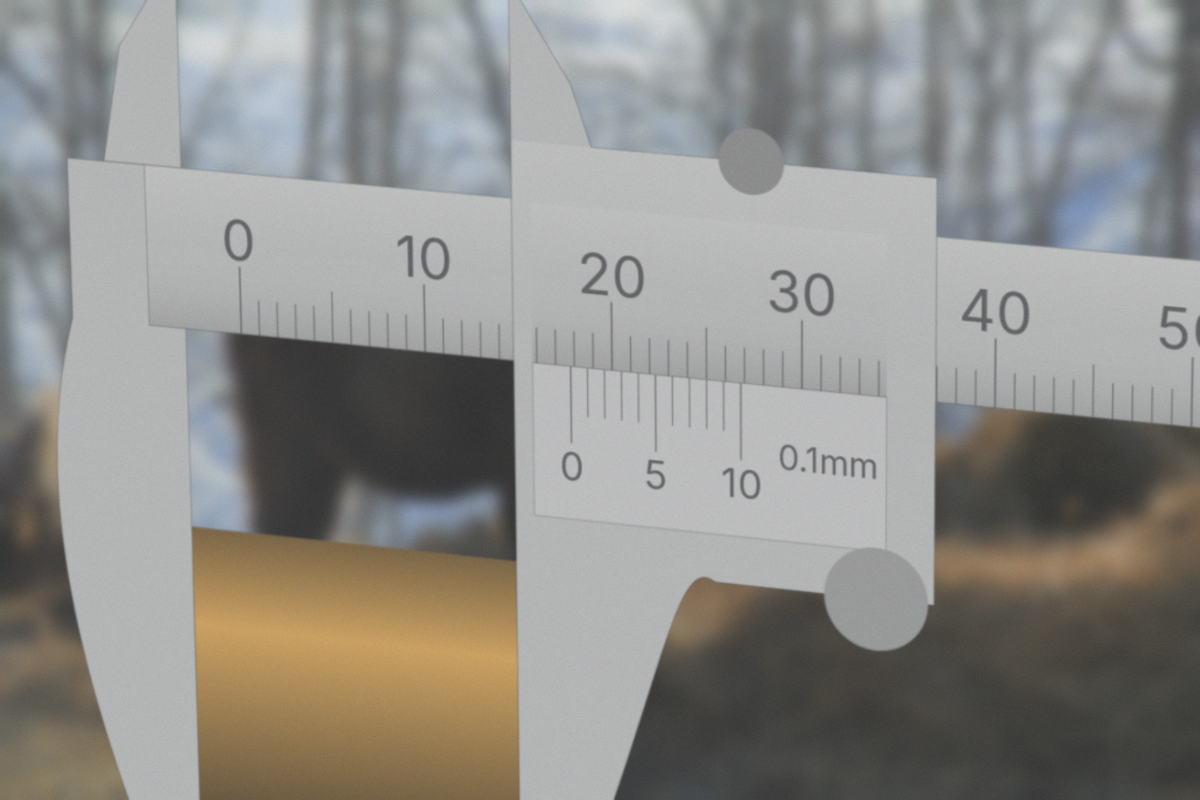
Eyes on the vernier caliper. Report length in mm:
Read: 17.8 mm
